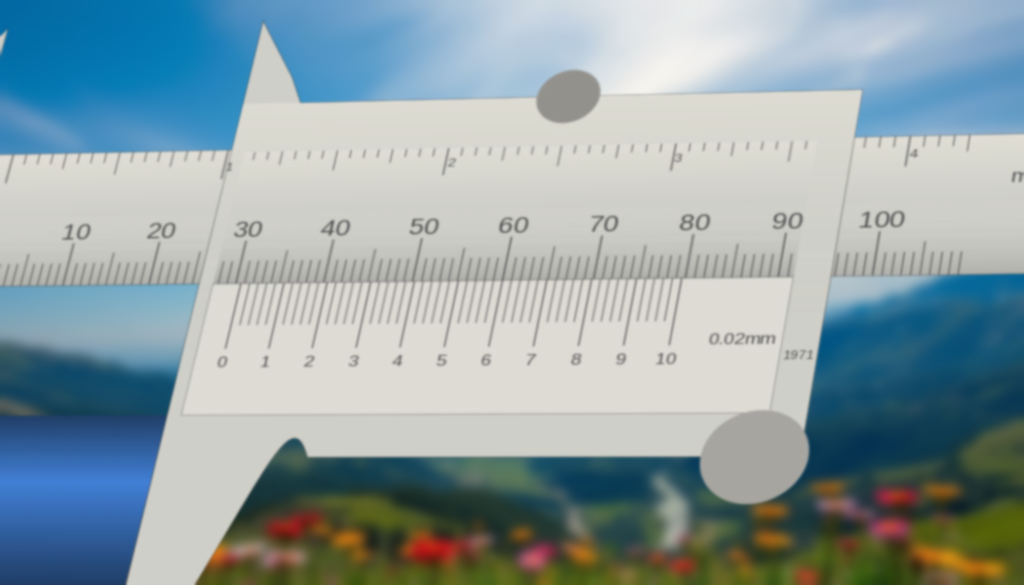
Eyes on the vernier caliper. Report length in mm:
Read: 30.6 mm
